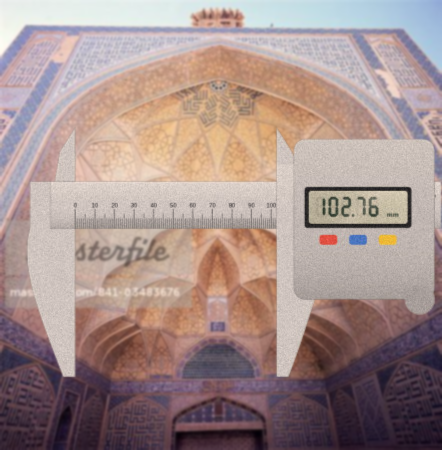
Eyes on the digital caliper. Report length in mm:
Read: 102.76 mm
